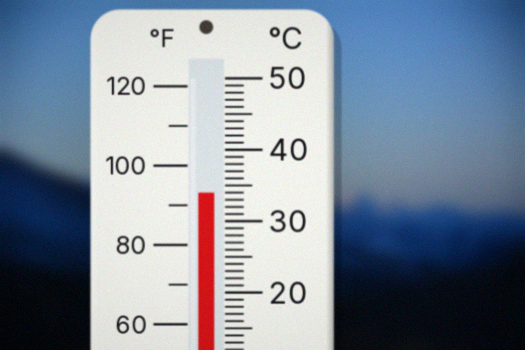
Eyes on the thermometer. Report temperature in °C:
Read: 34 °C
